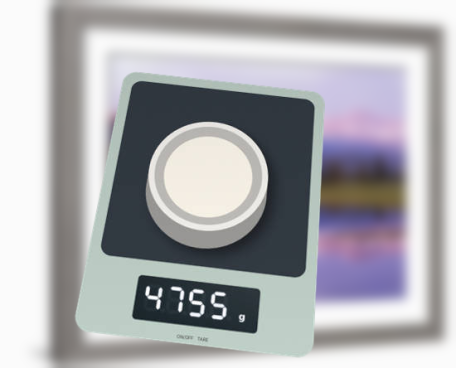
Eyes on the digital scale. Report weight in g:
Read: 4755 g
